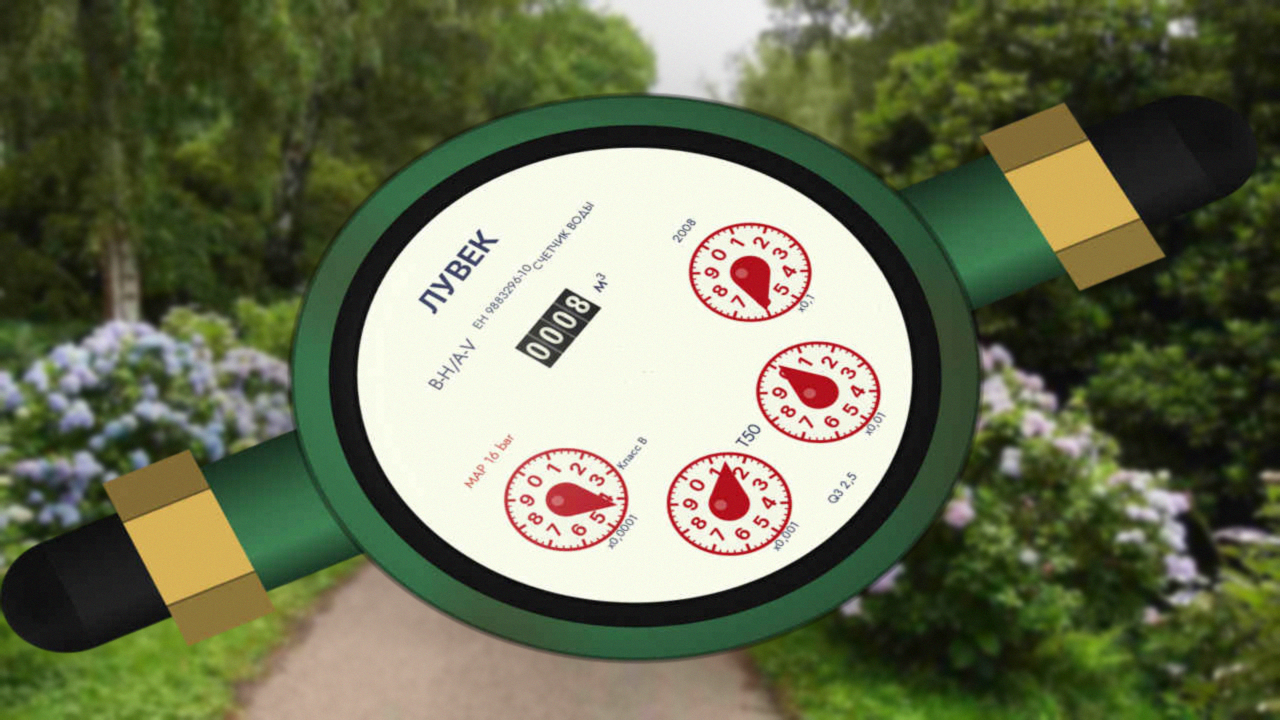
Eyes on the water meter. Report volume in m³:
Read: 8.6014 m³
